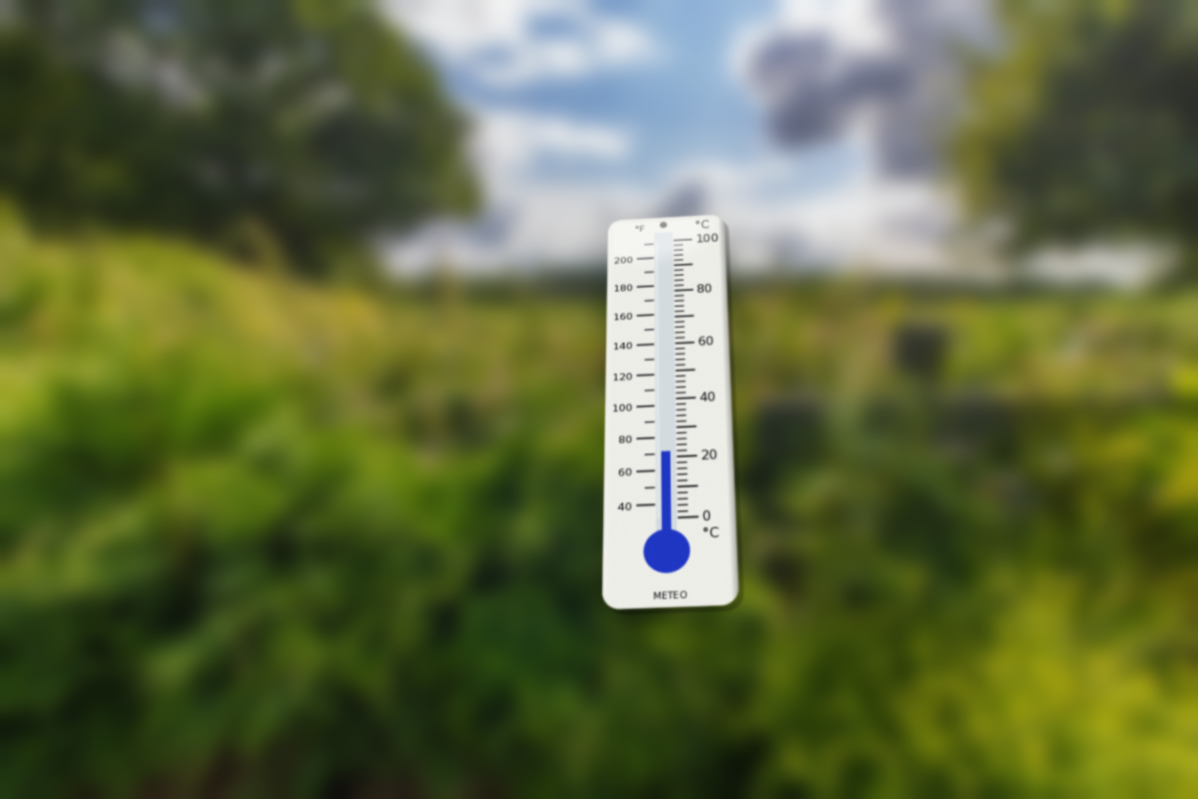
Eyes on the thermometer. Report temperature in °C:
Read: 22 °C
